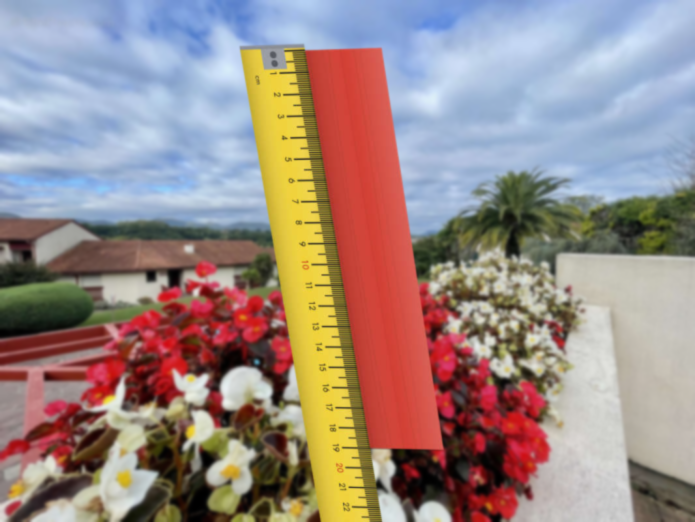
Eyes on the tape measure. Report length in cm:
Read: 19 cm
